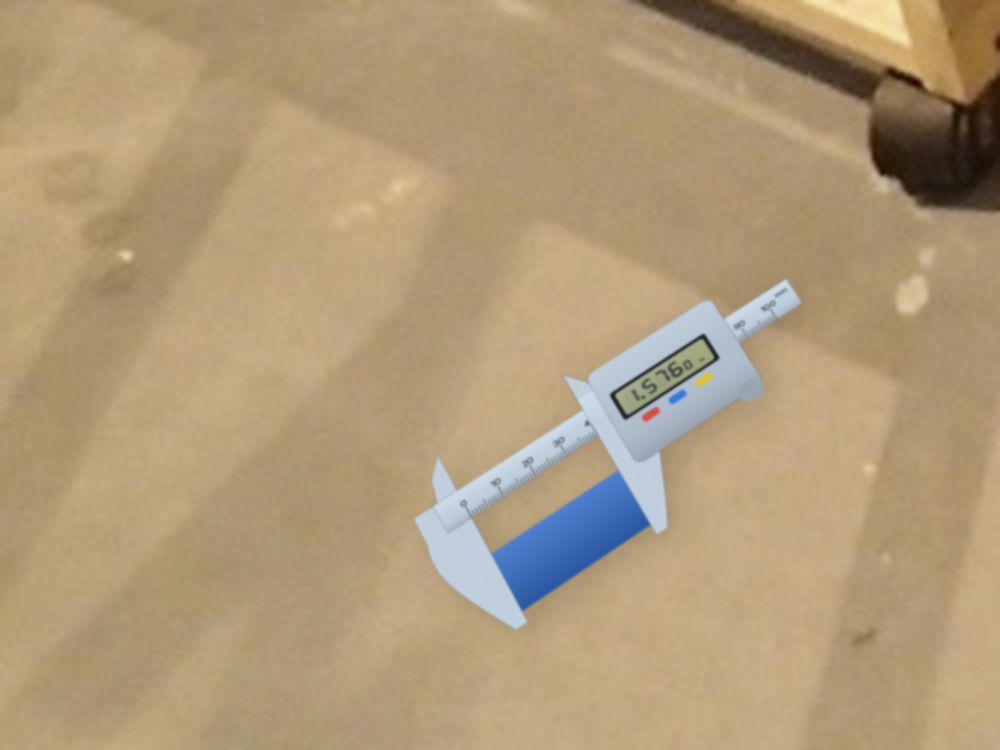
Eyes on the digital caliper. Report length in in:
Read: 1.5760 in
